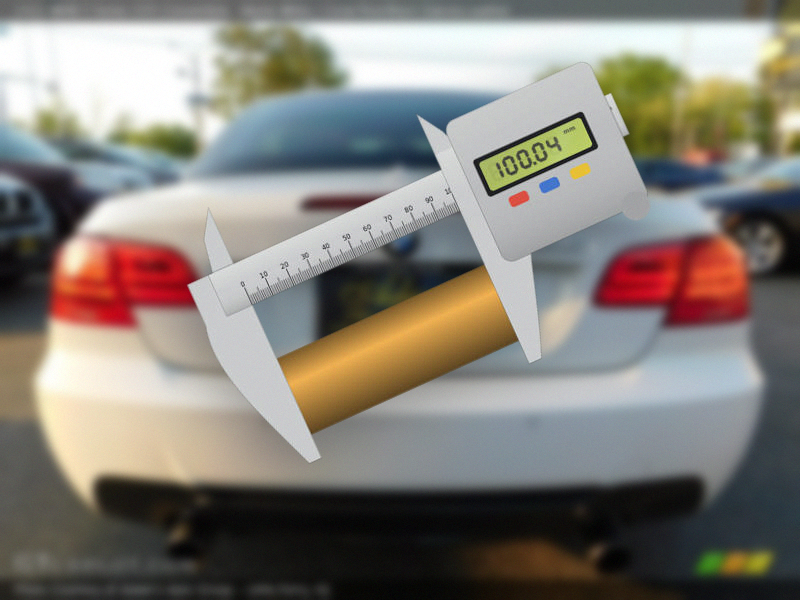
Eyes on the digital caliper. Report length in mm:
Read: 100.04 mm
